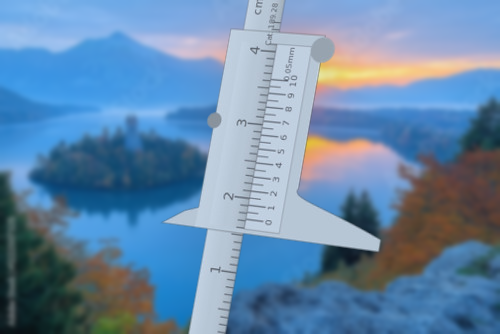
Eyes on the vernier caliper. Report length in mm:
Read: 17.2 mm
